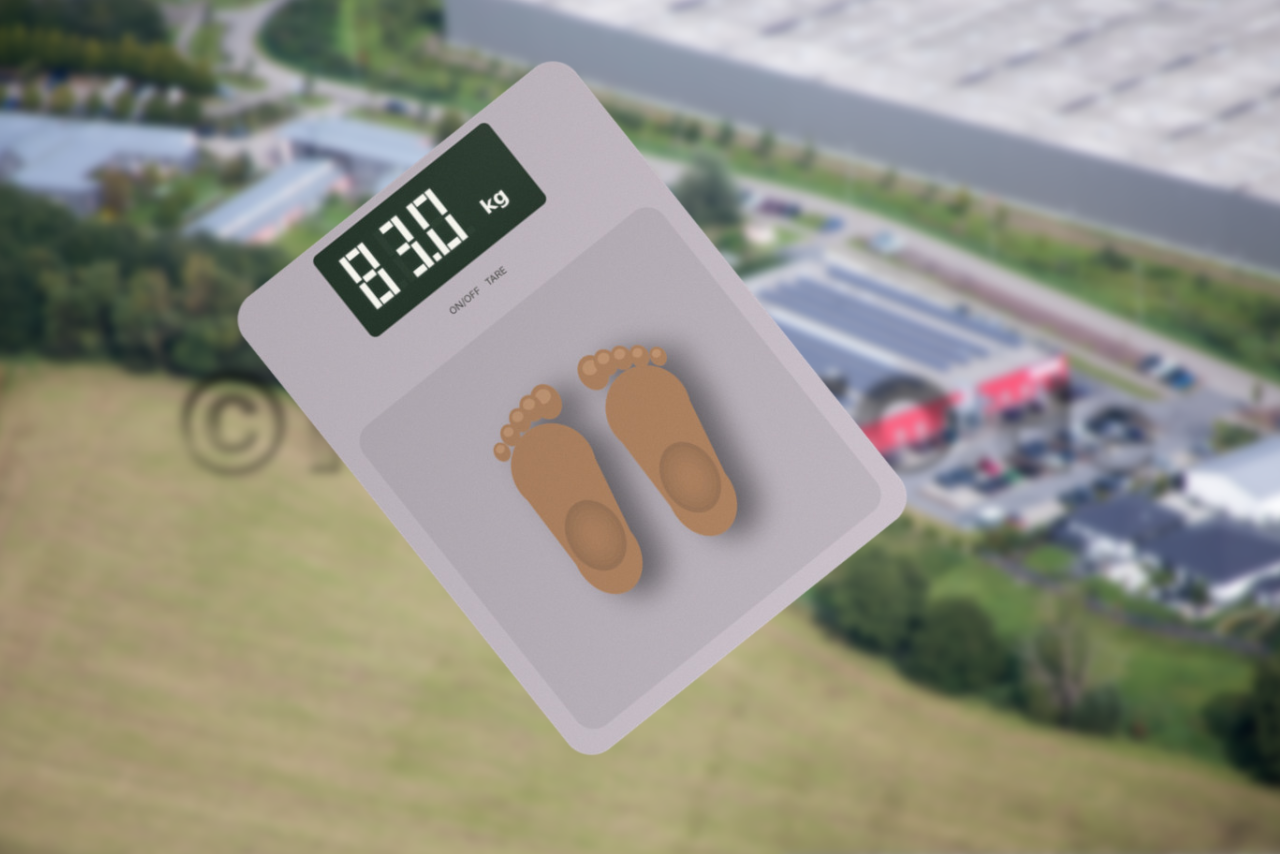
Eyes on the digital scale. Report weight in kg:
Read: 83.0 kg
